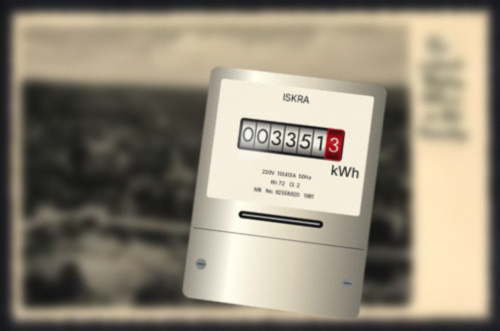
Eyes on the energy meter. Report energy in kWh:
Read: 3351.3 kWh
